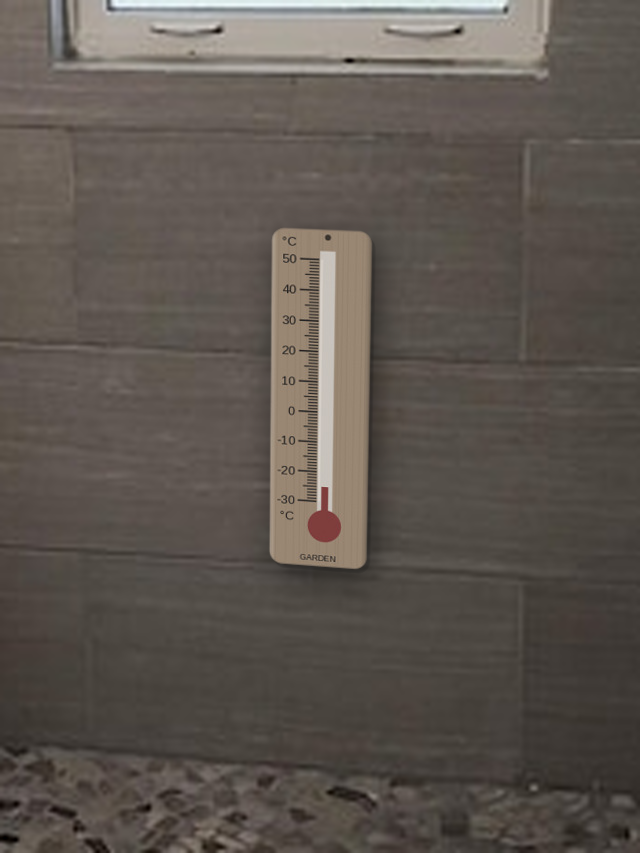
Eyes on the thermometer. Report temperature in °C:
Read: -25 °C
